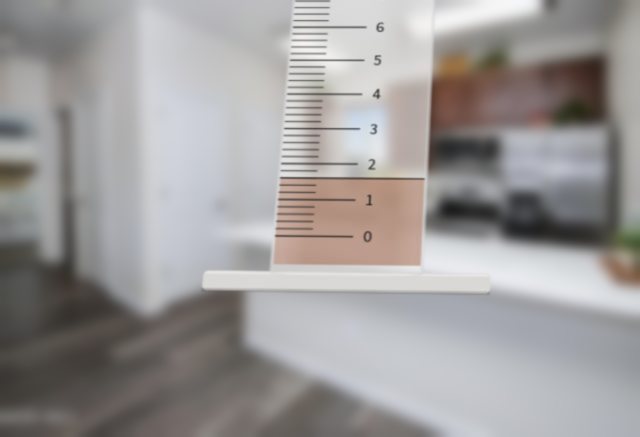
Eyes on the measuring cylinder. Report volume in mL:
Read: 1.6 mL
